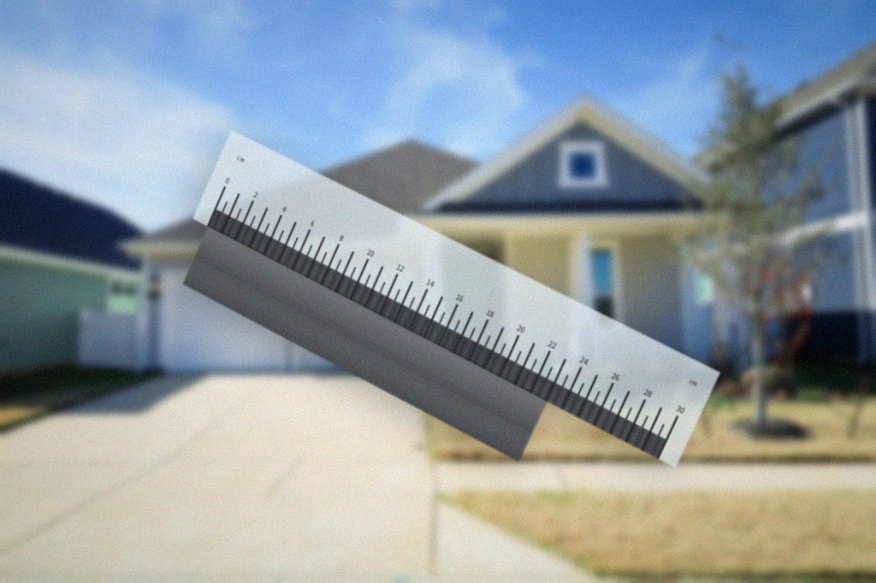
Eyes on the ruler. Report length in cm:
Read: 23 cm
